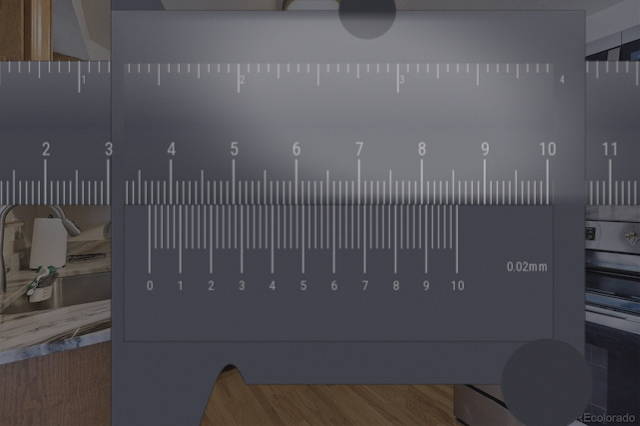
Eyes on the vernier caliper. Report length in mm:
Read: 36.6 mm
